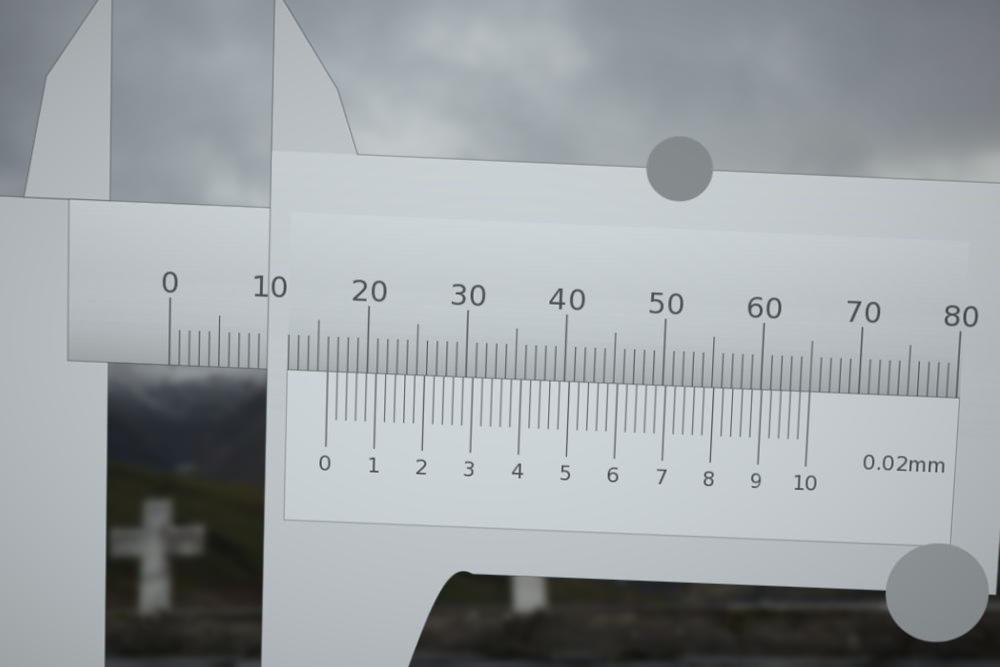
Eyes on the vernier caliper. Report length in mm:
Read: 16.0 mm
